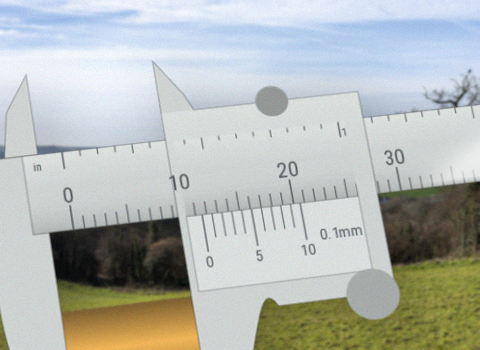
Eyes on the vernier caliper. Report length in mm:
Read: 11.6 mm
